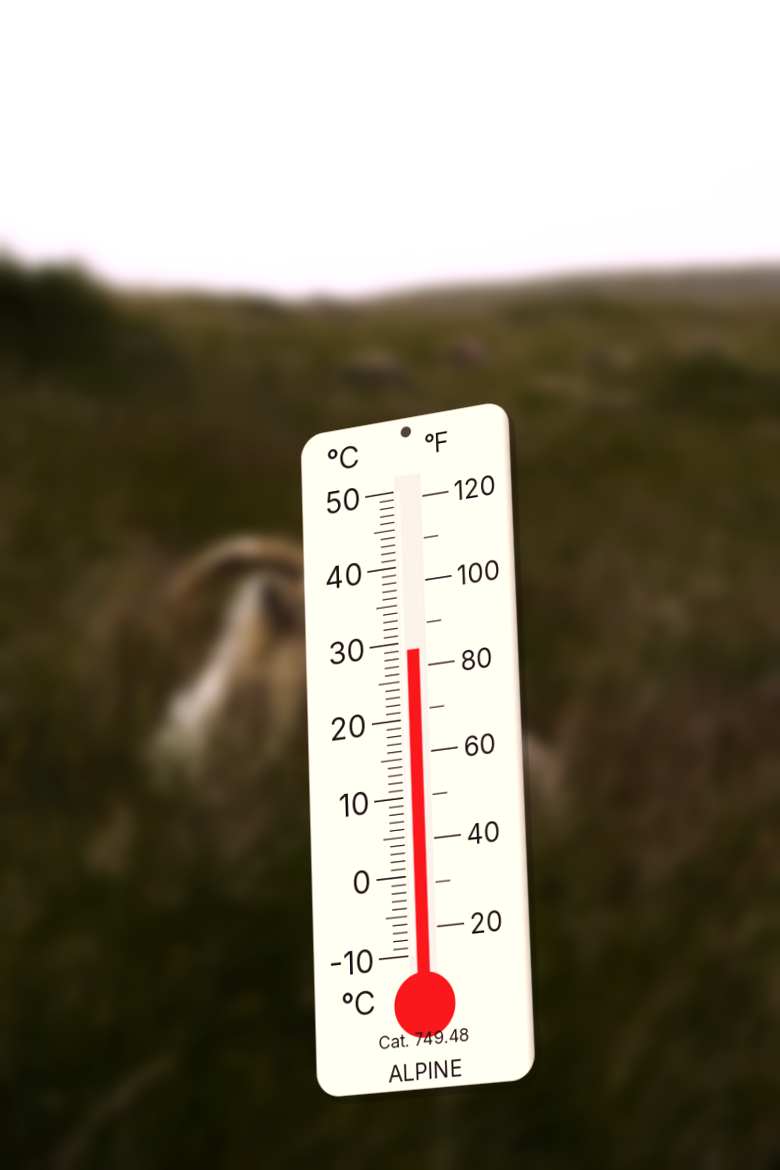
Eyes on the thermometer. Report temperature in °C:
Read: 29 °C
